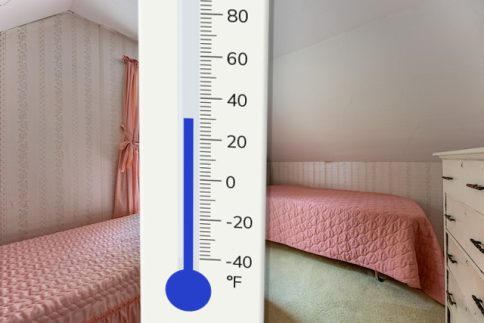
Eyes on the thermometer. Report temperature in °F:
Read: 30 °F
